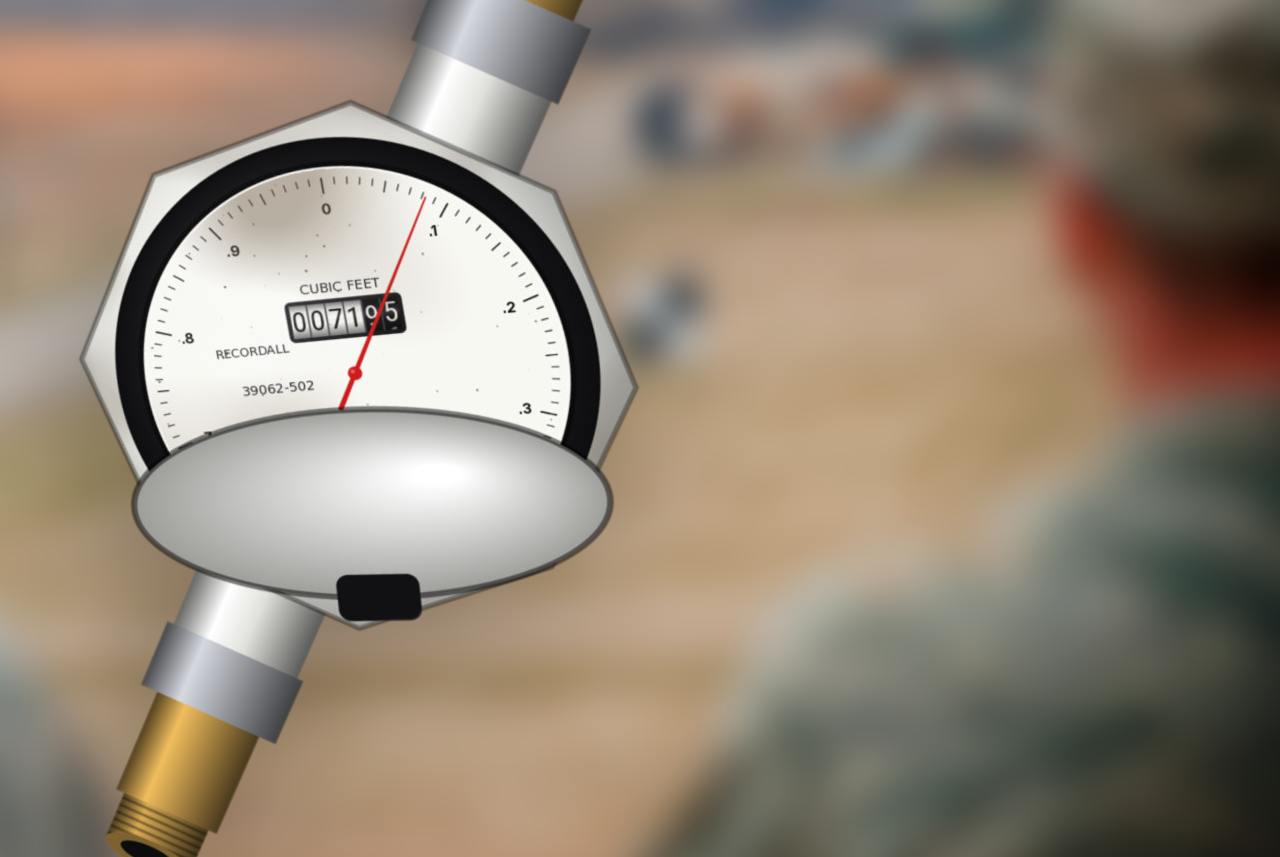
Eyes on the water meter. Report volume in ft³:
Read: 7195.08 ft³
